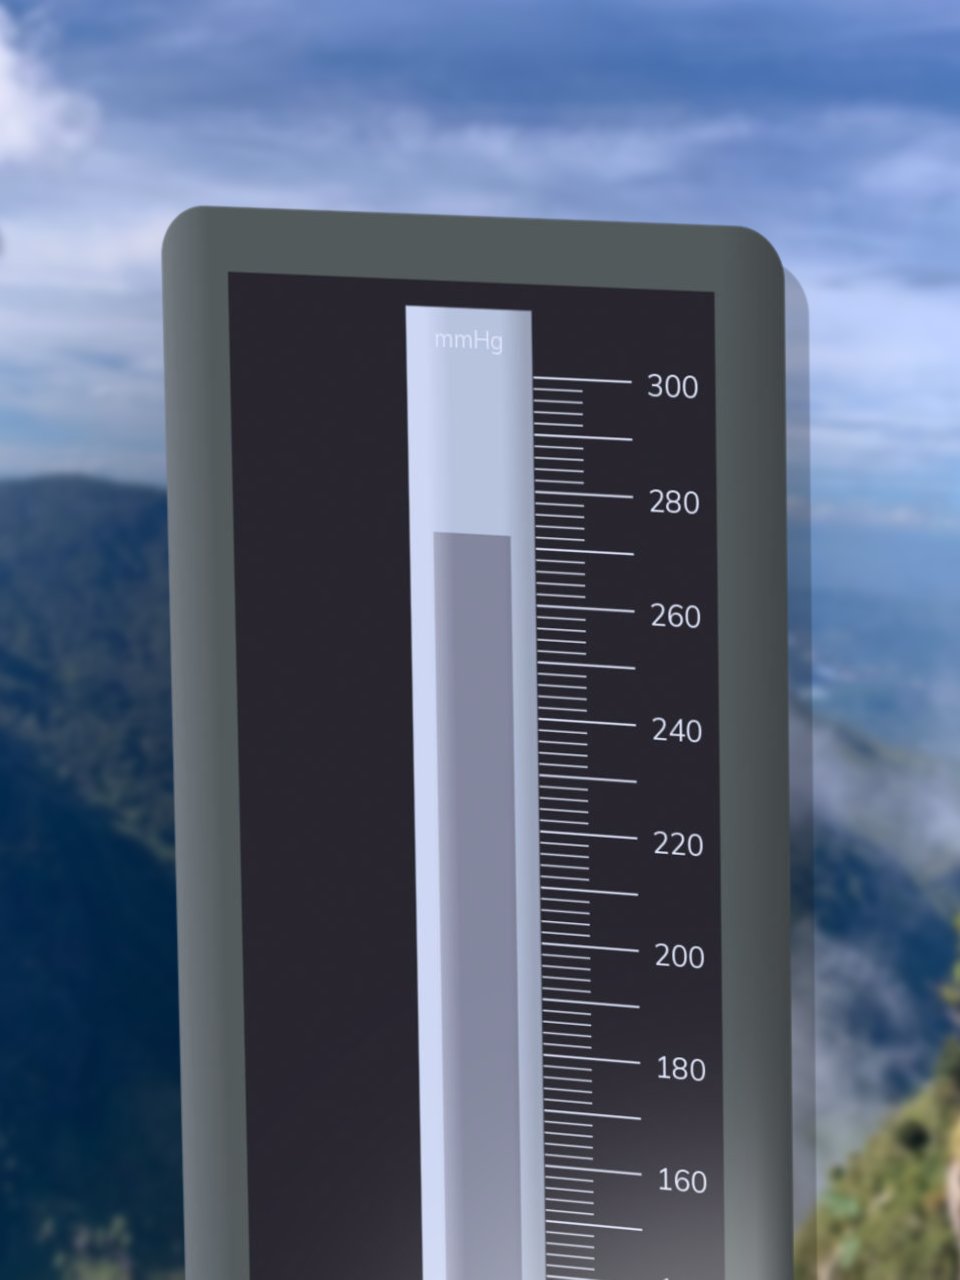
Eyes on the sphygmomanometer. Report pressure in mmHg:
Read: 272 mmHg
